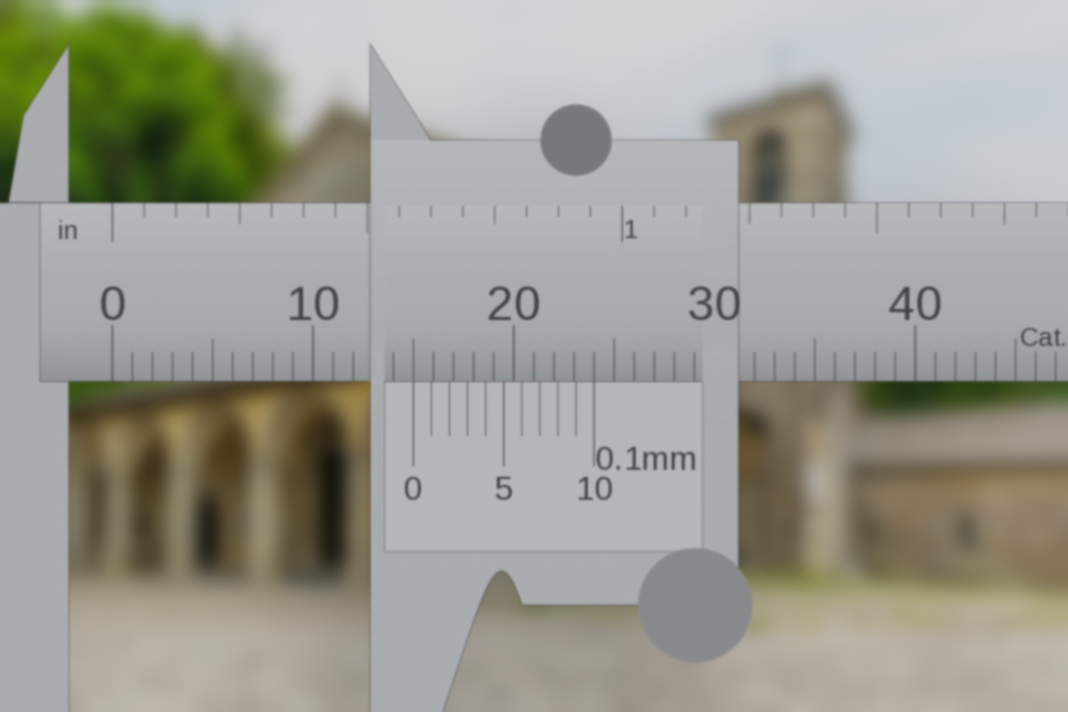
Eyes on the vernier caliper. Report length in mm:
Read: 15.0 mm
